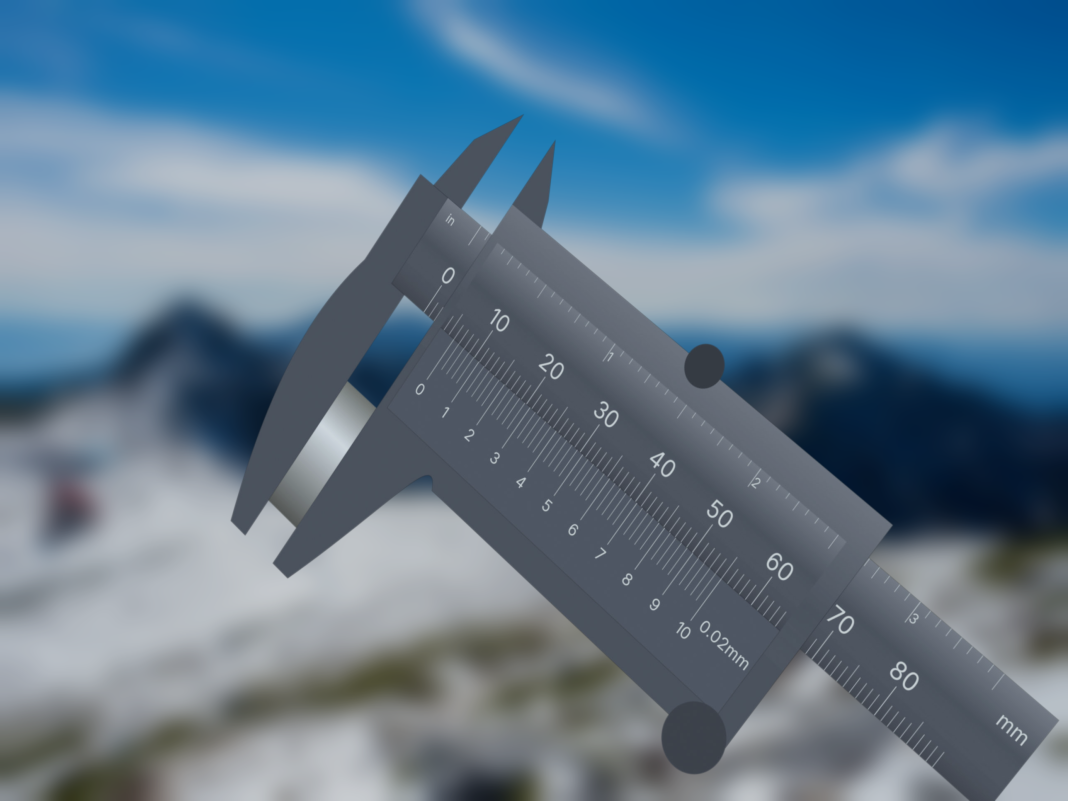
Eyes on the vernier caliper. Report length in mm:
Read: 6.0 mm
